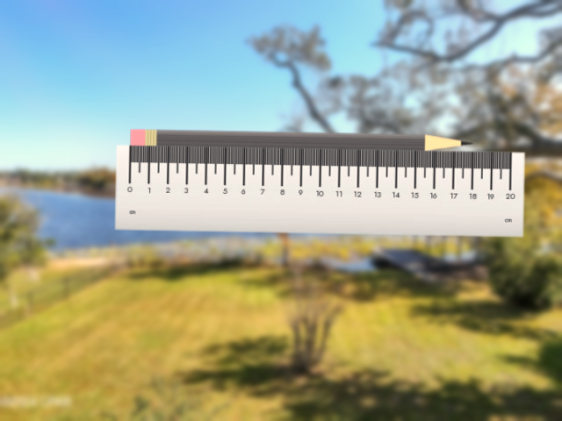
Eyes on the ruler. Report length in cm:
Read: 18 cm
